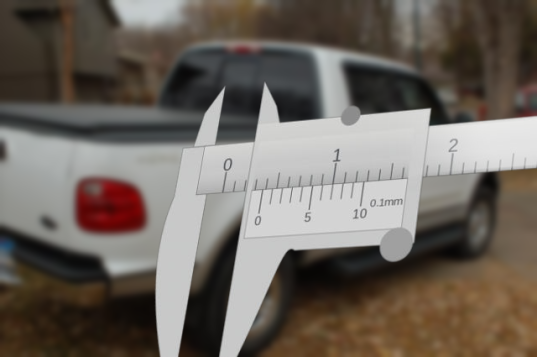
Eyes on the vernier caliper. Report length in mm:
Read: 3.7 mm
